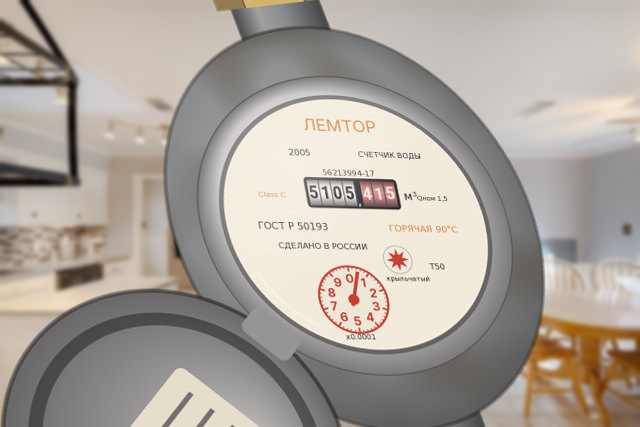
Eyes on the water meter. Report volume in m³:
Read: 5105.4150 m³
